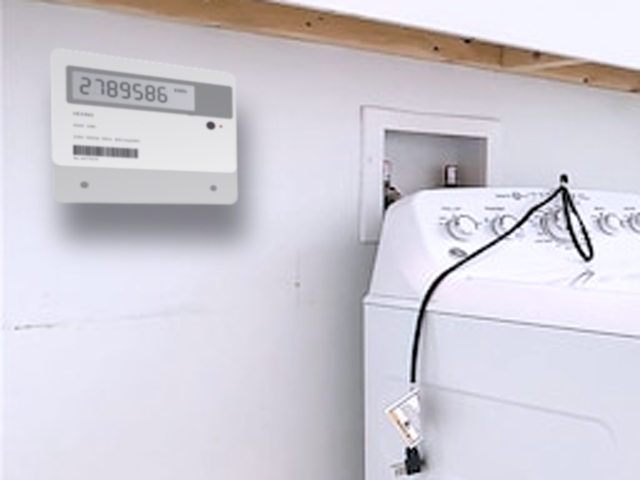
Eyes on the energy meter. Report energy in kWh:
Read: 2789586 kWh
